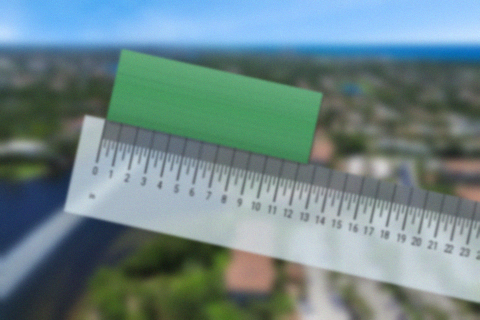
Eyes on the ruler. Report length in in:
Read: 12.5 in
